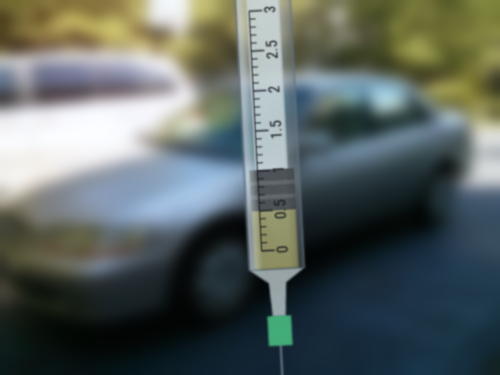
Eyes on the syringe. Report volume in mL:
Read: 0.5 mL
